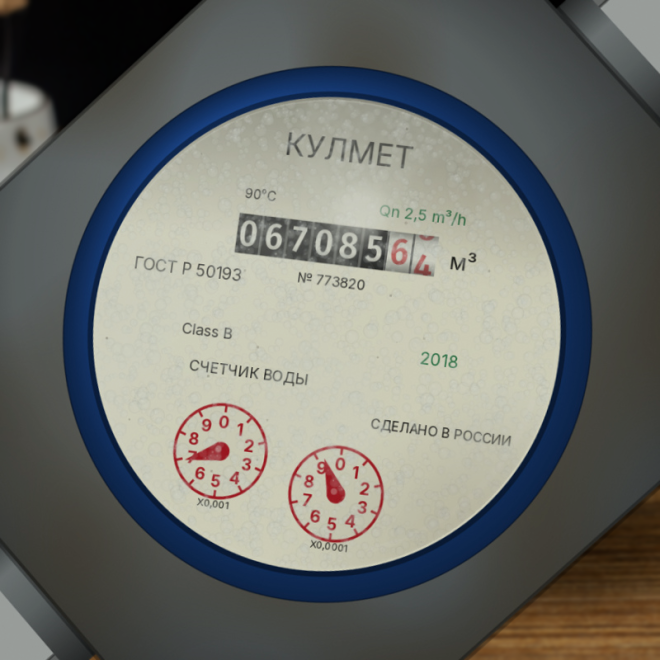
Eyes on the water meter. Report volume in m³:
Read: 67085.6369 m³
